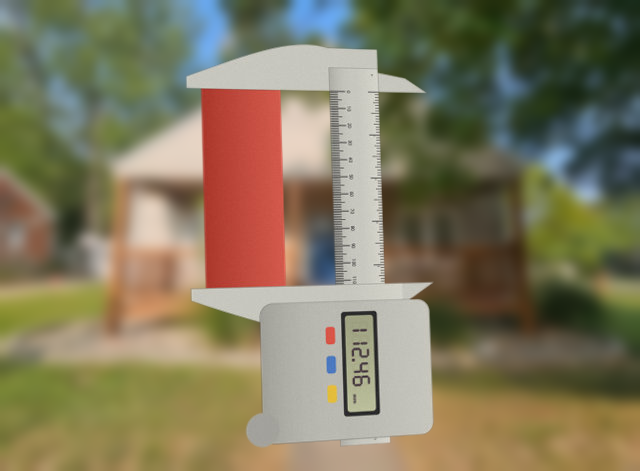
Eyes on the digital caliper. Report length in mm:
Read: 112.46 mm
